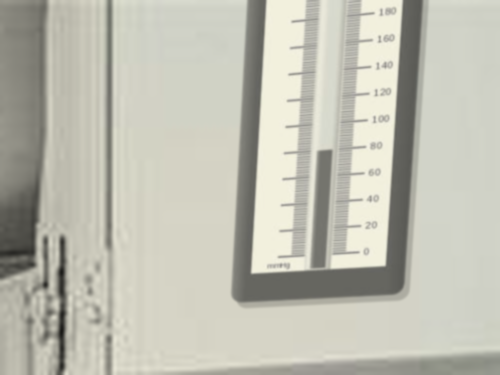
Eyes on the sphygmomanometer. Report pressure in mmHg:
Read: 80 mmHg
